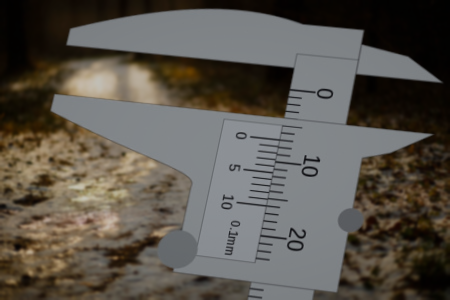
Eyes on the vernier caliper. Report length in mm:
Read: 7.0 mm
